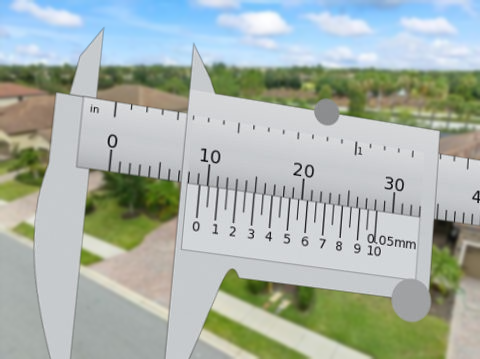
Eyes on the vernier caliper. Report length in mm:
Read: 9.2 mm
